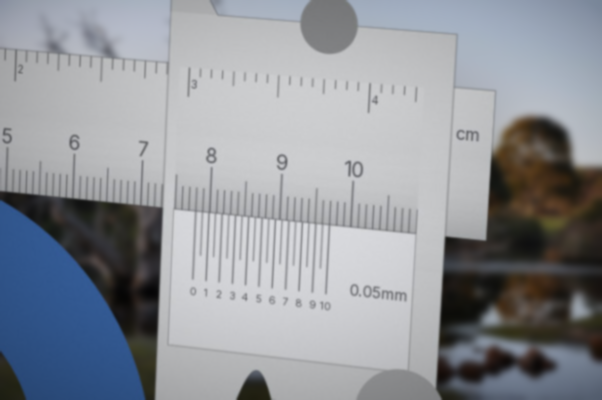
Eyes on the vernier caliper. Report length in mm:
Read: 78.0 mm
